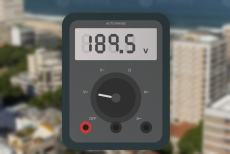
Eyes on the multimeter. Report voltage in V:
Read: 189.5 V
